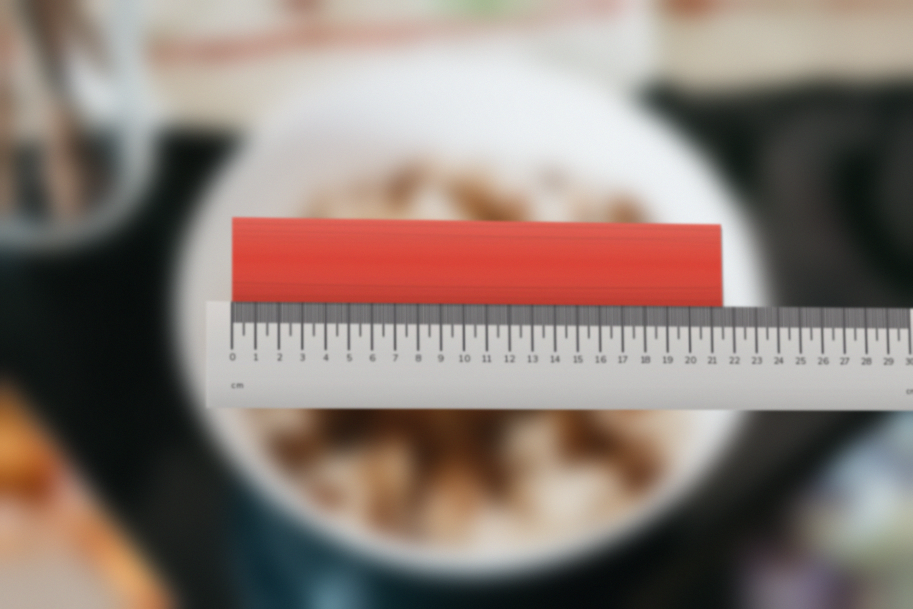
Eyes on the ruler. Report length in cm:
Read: 21.5 cm
